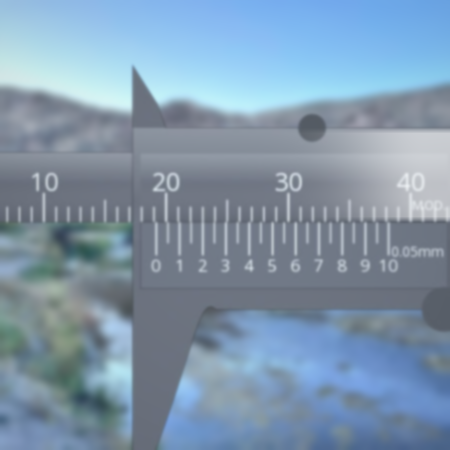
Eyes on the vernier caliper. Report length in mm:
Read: 19.2 mm
